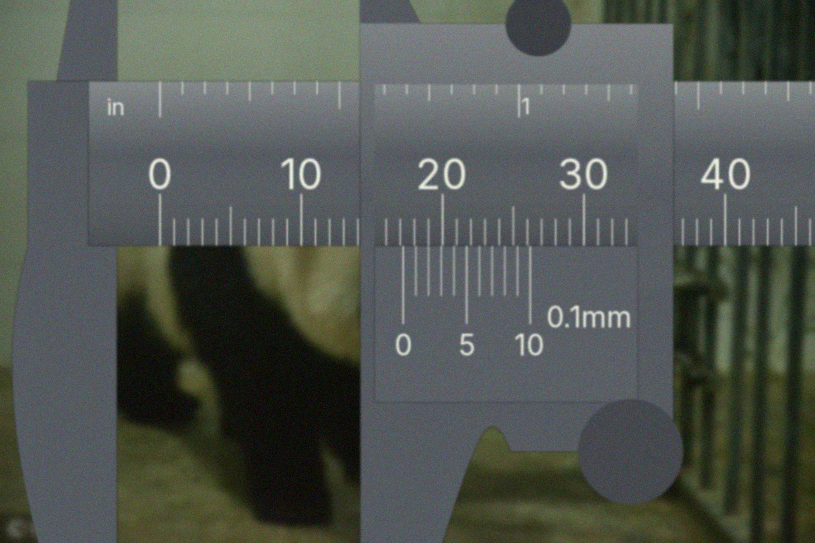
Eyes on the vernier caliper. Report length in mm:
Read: 17.2 mm
